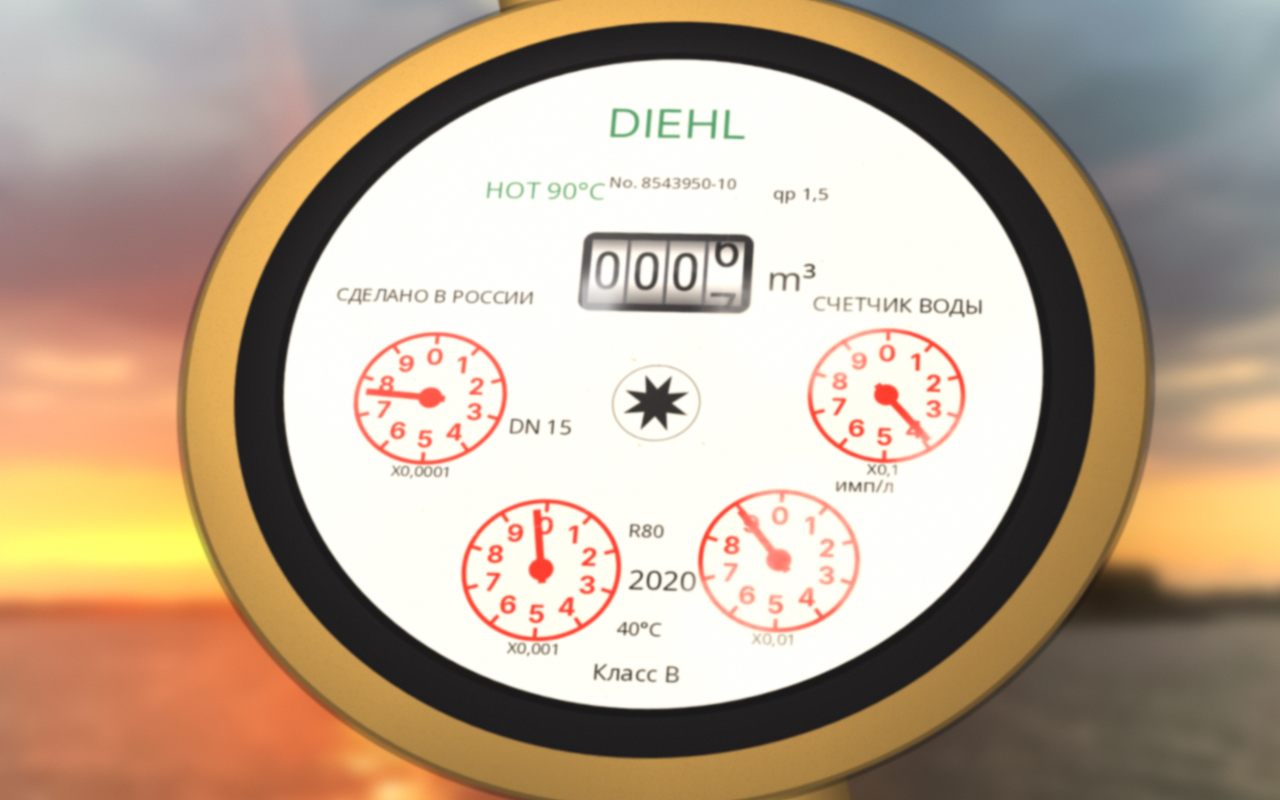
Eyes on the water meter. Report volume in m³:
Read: 6.3897 m³
